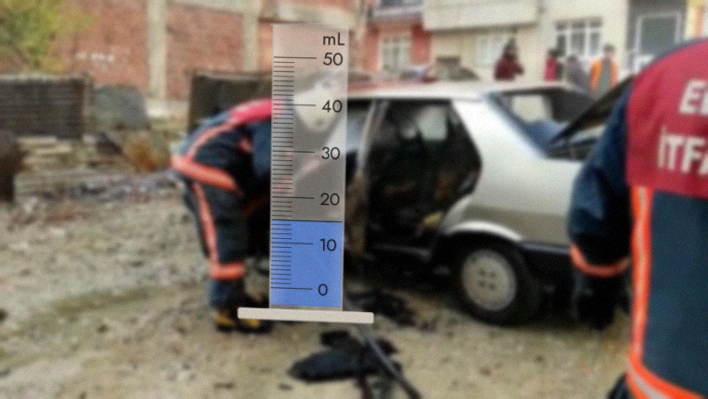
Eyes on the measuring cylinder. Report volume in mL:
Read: 15 mL
